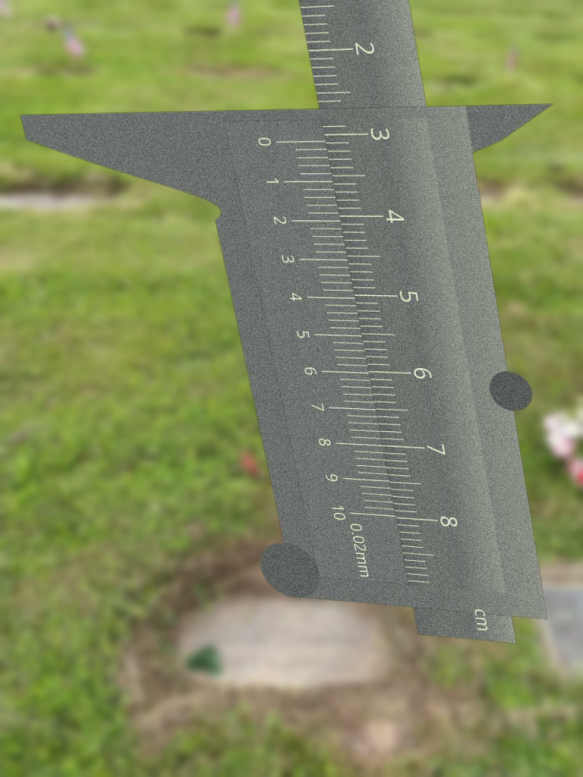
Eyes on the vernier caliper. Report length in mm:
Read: 30.8 mm
